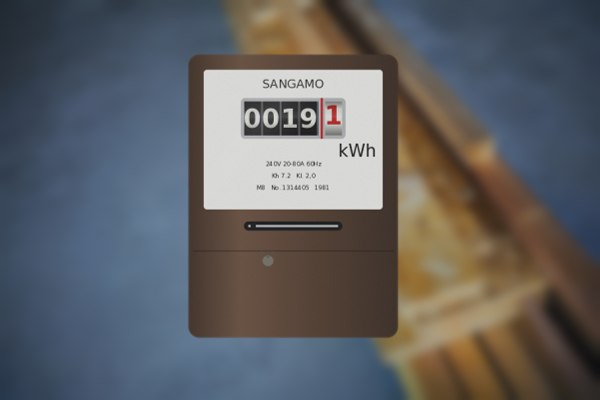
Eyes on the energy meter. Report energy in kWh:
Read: 19.1 kWh
